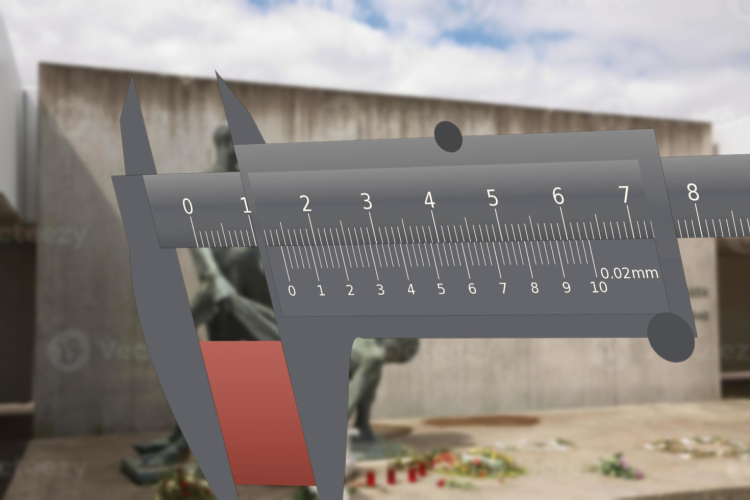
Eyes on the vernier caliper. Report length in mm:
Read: 14.2 mm
